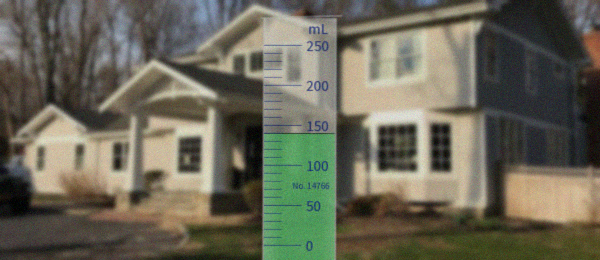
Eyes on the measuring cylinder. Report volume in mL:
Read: 140 mL
